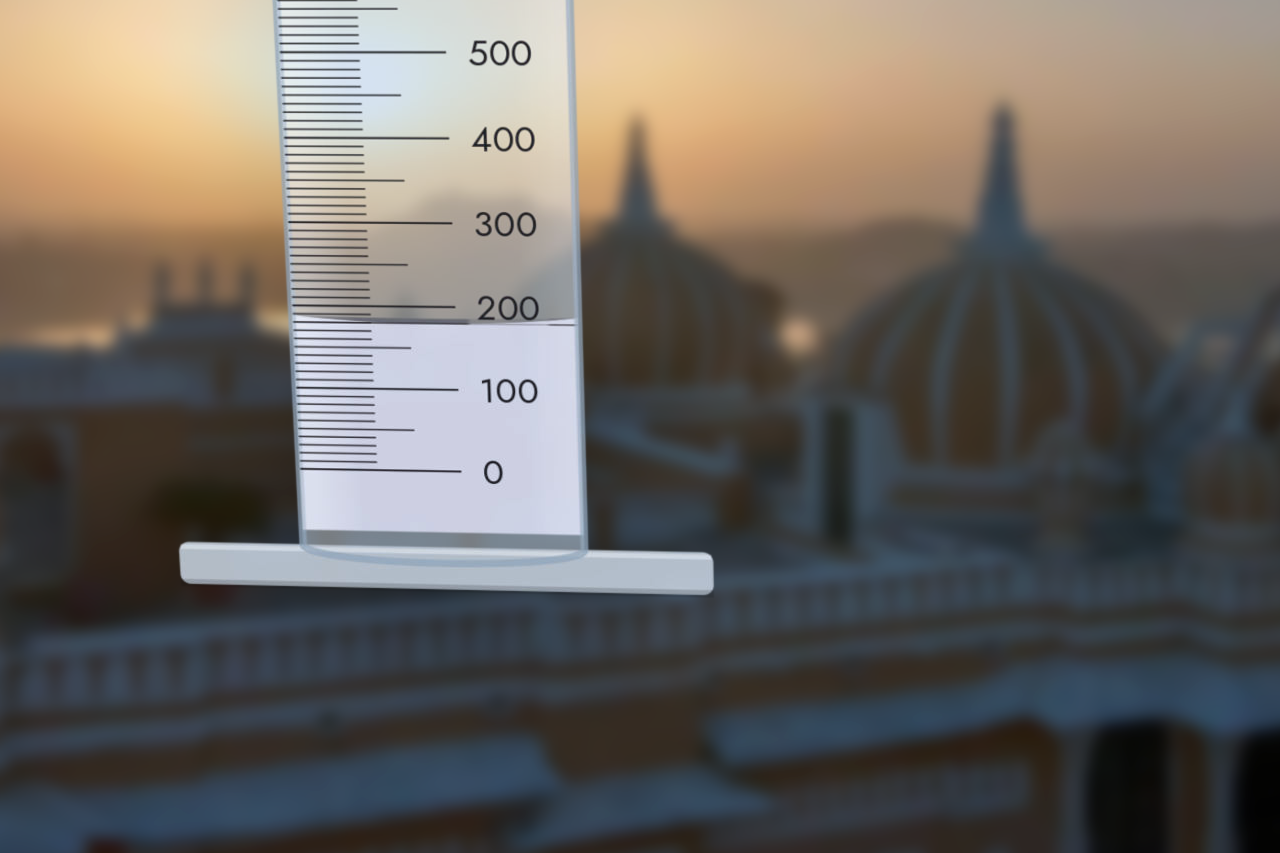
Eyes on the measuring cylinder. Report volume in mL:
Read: 180 mL
